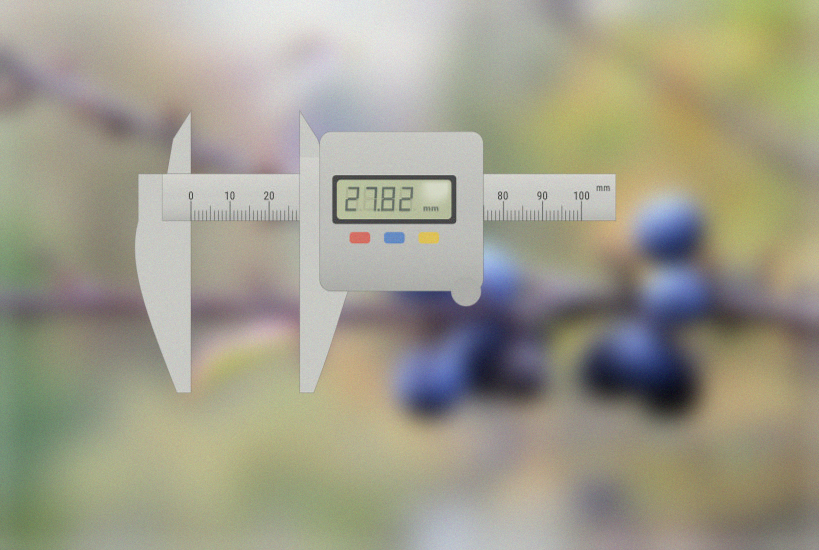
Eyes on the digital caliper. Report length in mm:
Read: 27.82 mm
